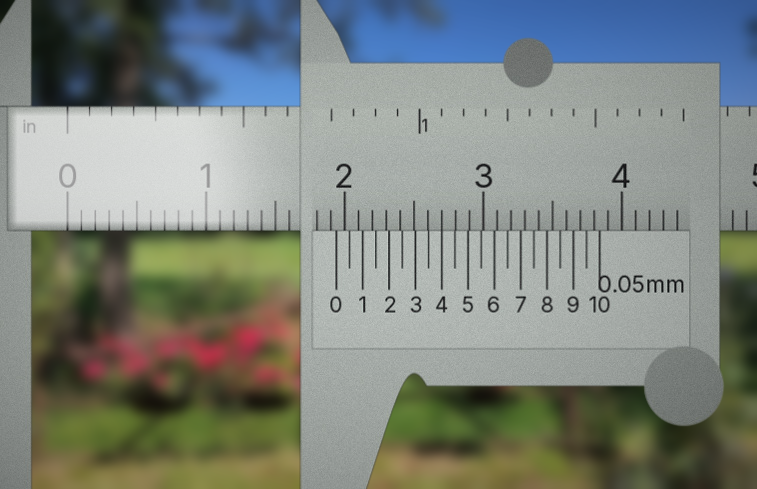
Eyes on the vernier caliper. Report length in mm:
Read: 19.4 mm
